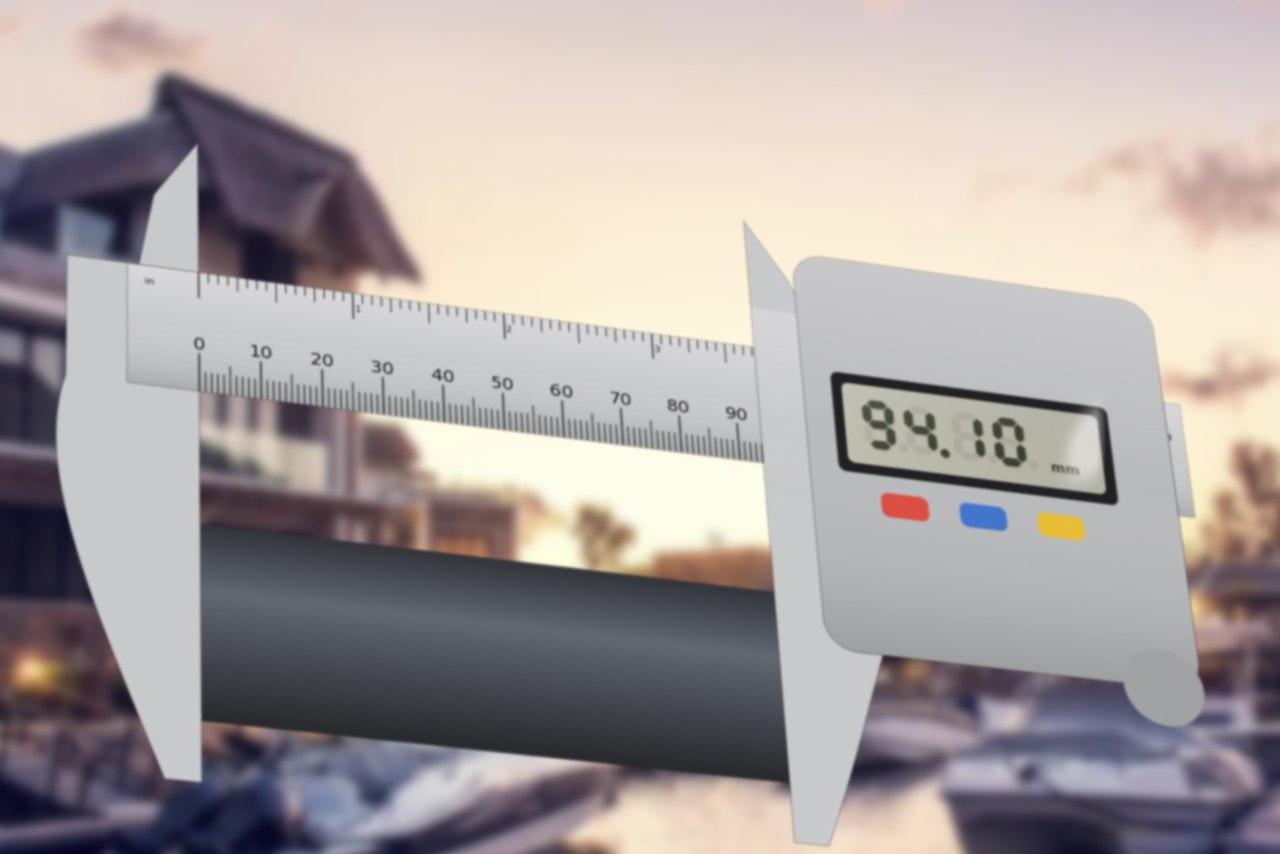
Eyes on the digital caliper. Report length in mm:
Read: 94.10 mm
